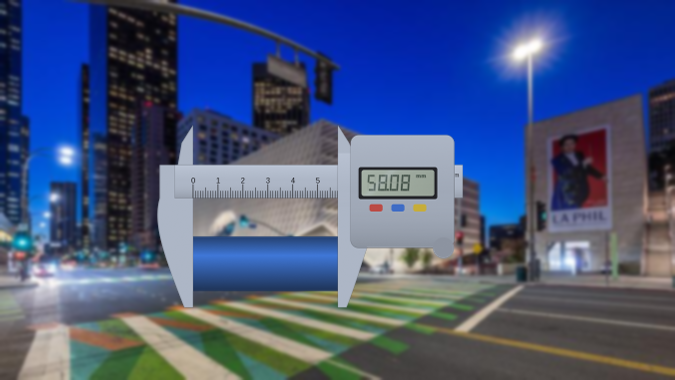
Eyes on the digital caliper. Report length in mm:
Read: 58.08 mm
